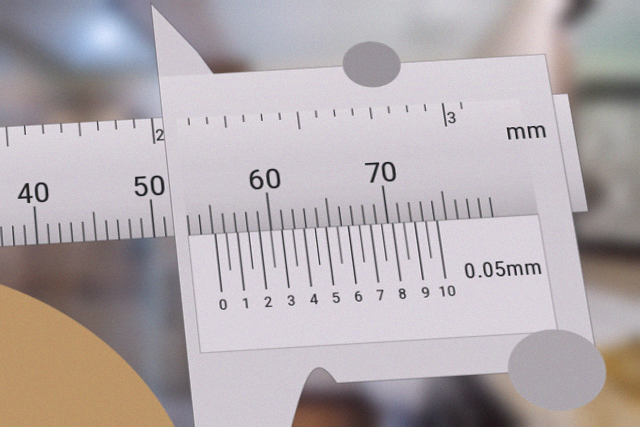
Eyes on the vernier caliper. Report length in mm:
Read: 55.2 mm
